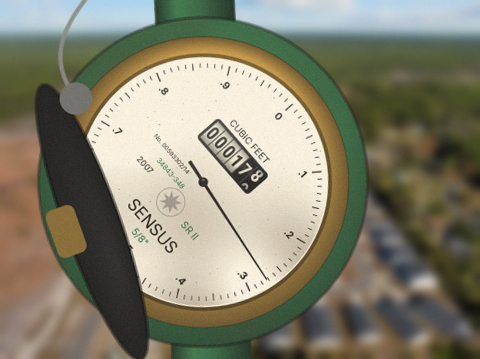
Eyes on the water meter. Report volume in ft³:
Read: 178.27 ft³
